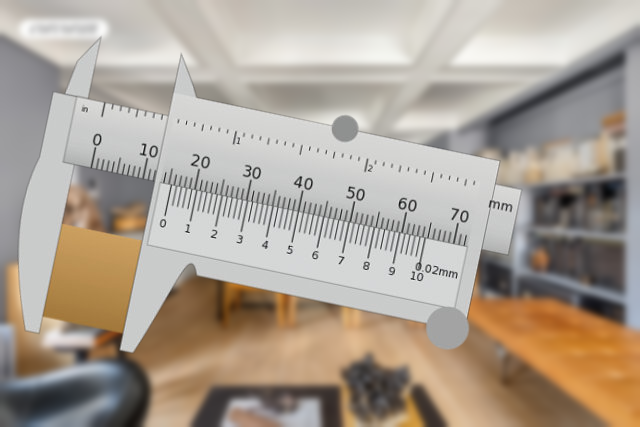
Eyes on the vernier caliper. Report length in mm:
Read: 15.5 mm
